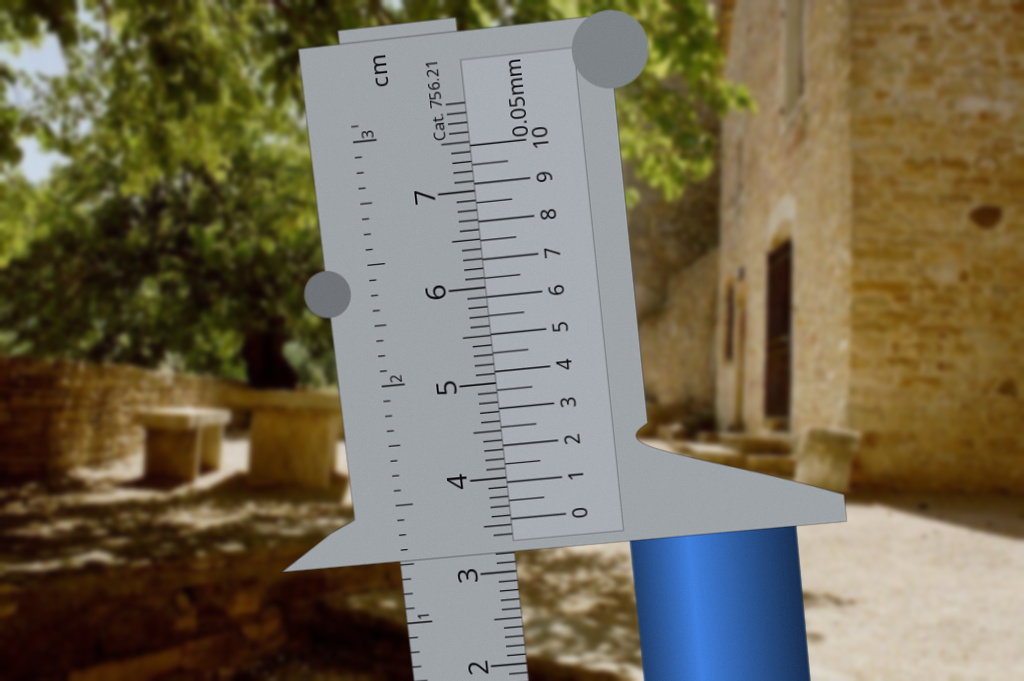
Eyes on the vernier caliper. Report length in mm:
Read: 35.6 mm
